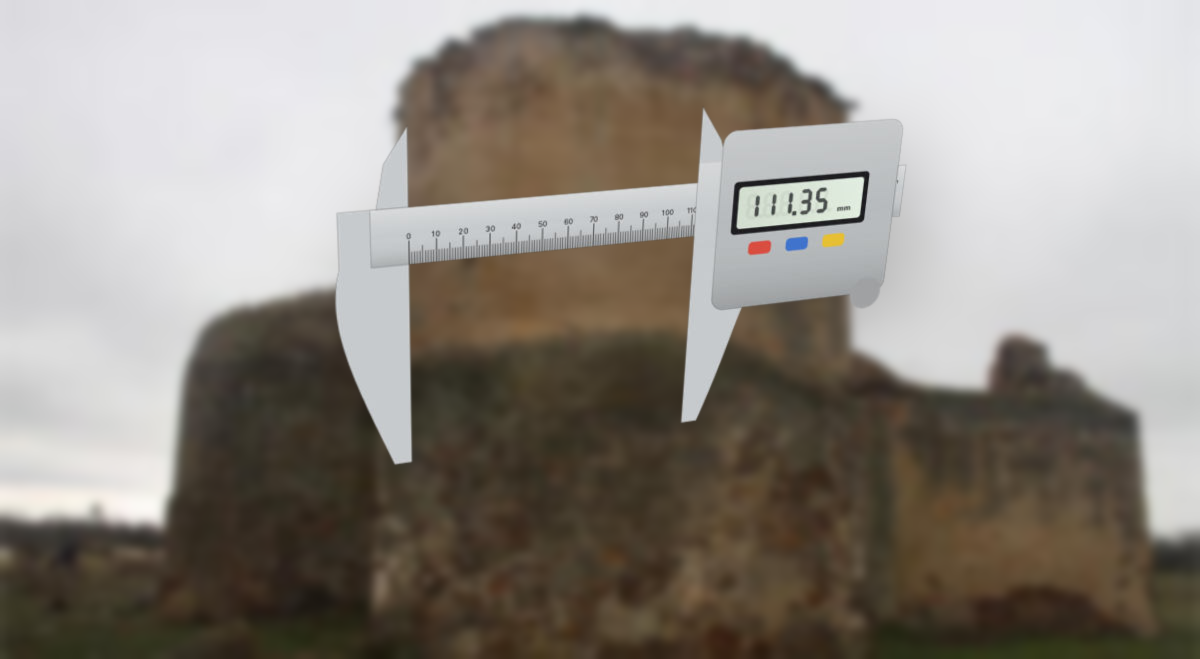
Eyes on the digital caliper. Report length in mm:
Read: 111.35 mm
